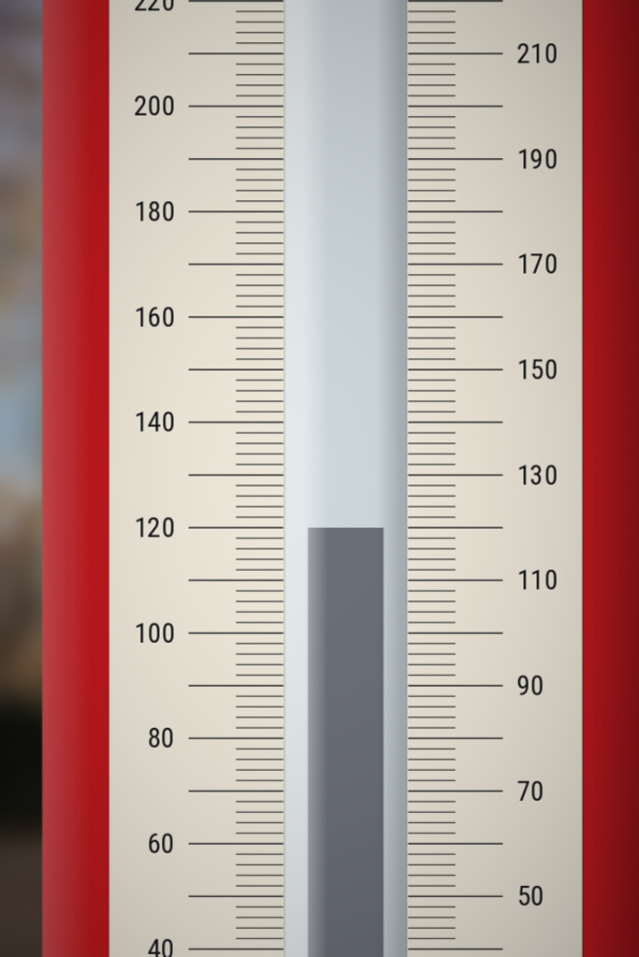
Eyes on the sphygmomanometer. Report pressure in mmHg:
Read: 120 mmHg
